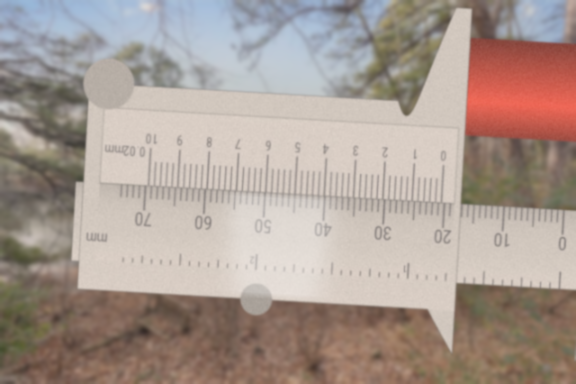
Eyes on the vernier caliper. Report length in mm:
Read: 20.5 mm
